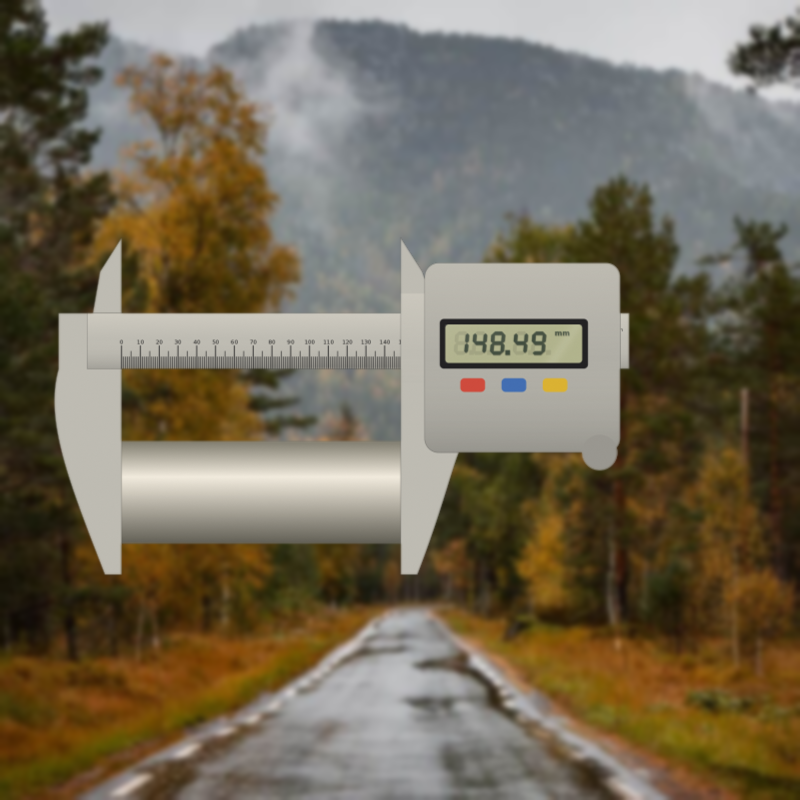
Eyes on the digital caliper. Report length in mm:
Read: 148.49 mm
